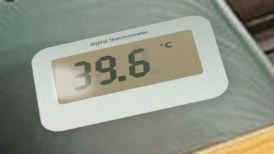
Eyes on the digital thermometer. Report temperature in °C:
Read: 39.6 °C
